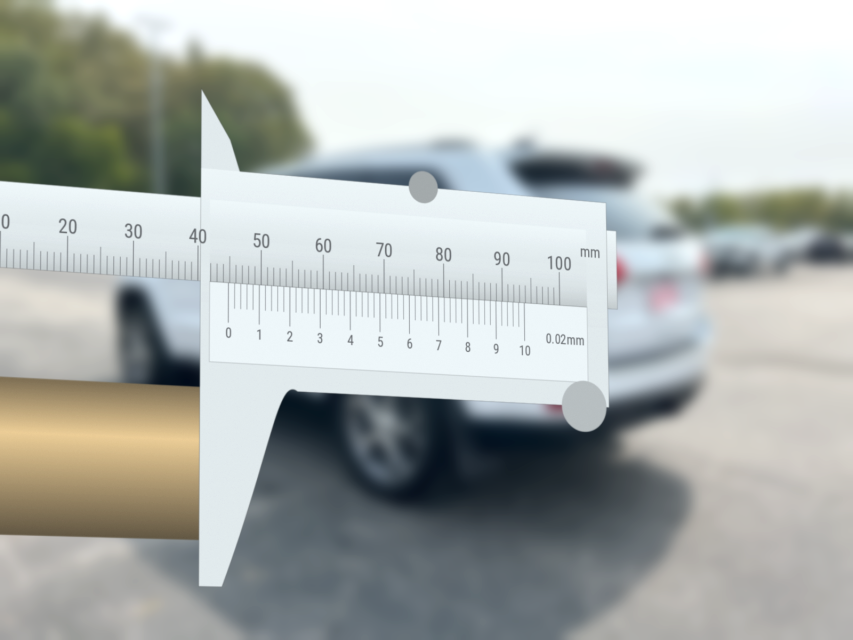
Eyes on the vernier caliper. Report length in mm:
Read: 44.8 mm
